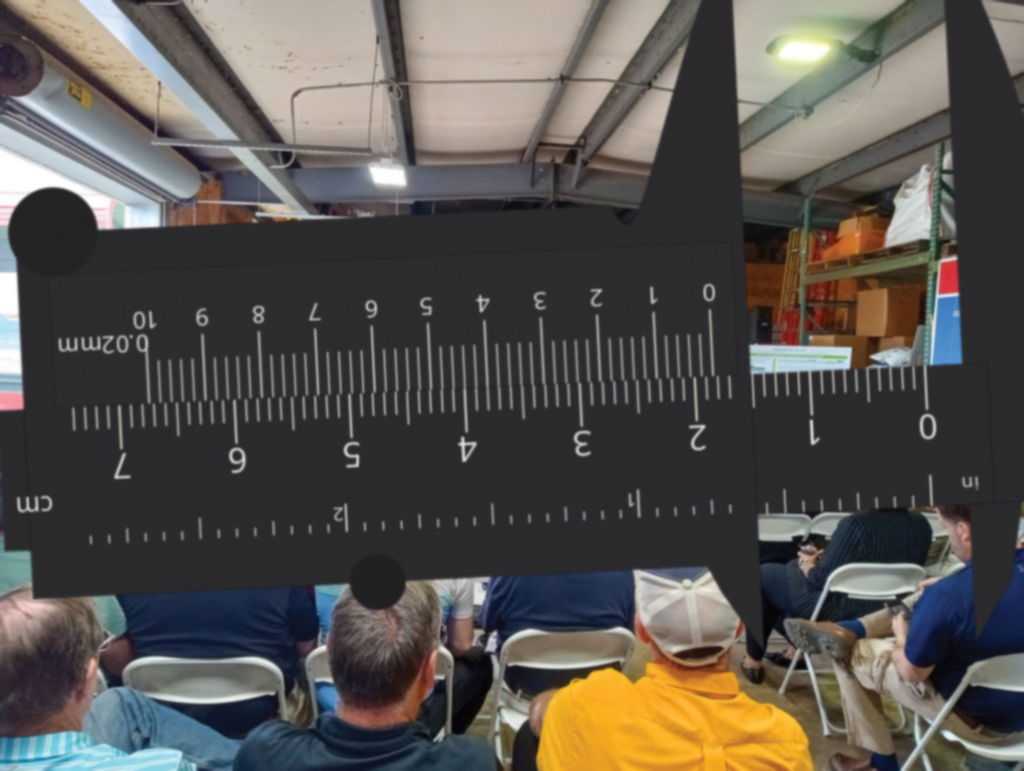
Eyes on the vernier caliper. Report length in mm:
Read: 18.4 mm
